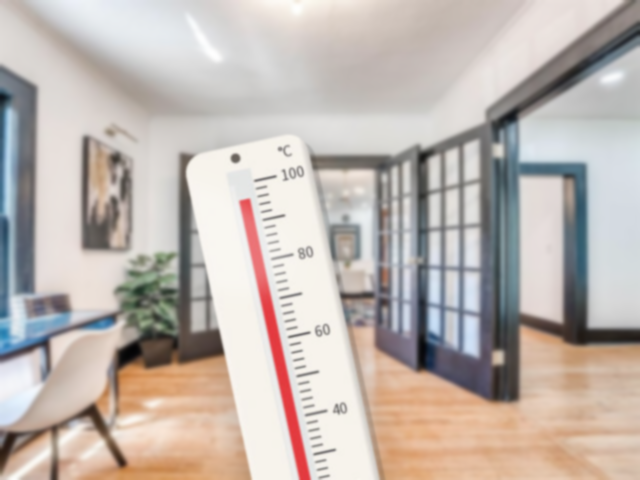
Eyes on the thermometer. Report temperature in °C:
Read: 96 °C
